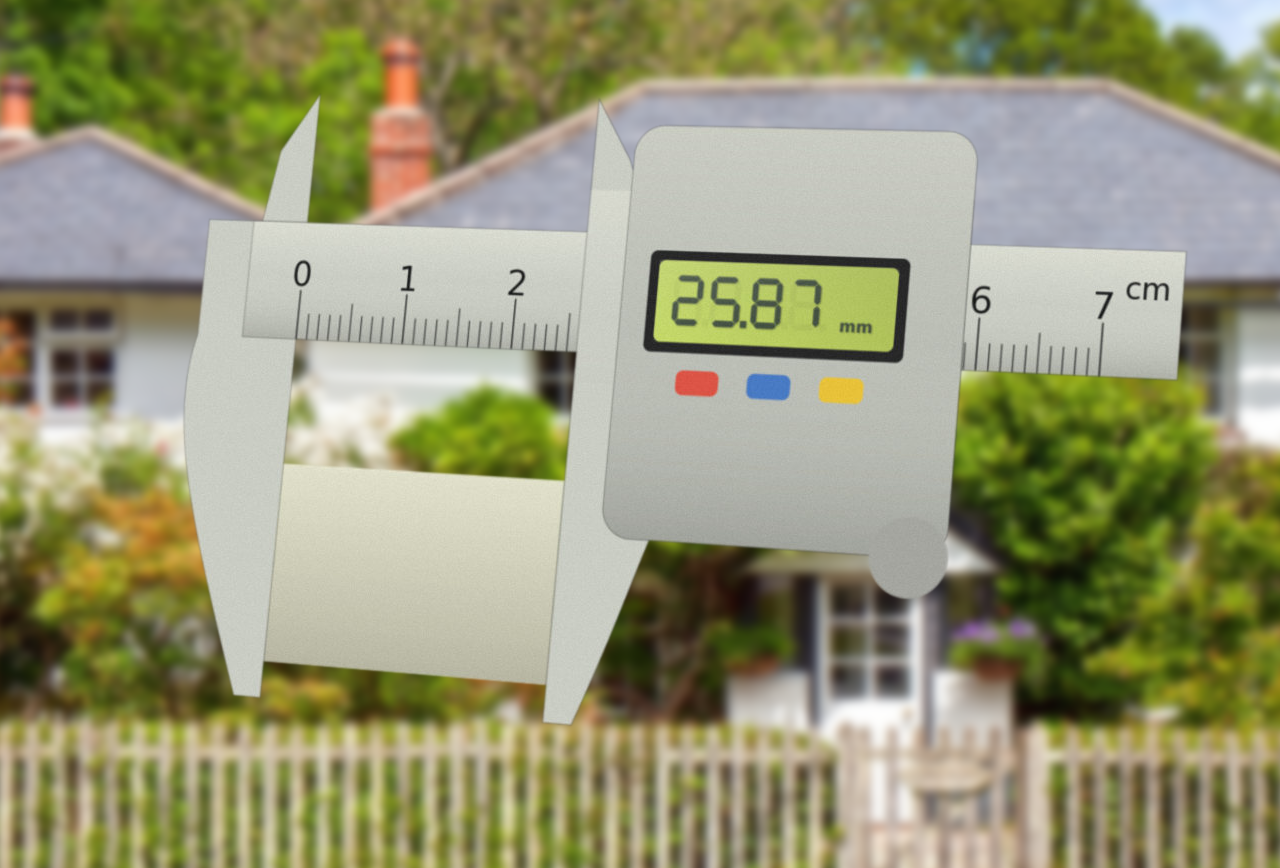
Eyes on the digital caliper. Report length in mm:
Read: 25.87 mm
